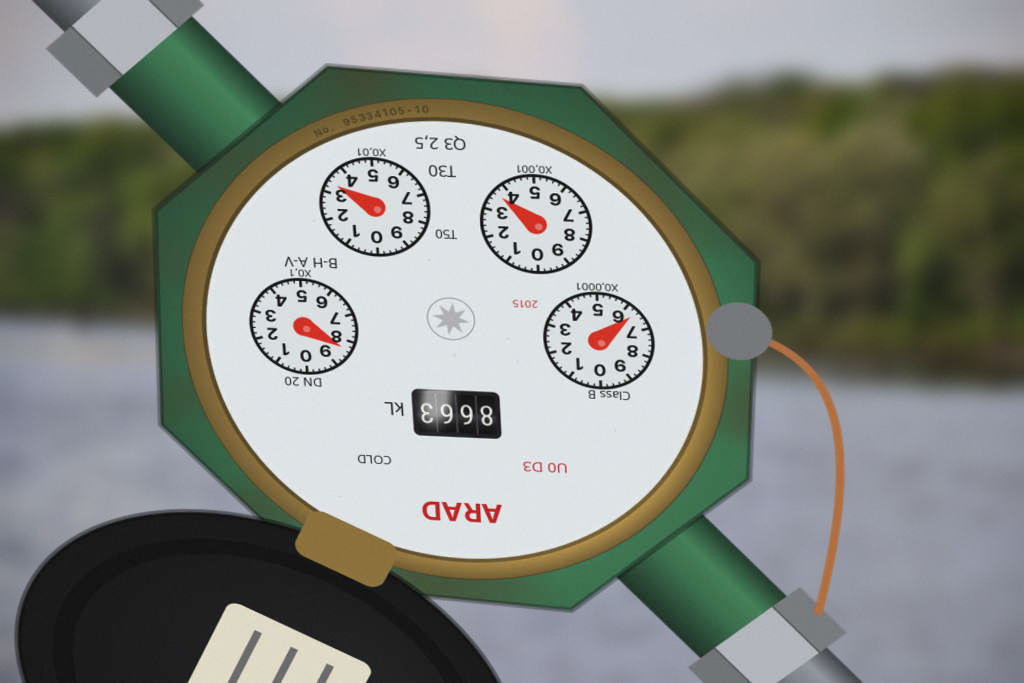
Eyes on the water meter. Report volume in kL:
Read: 8663.8336 kL
